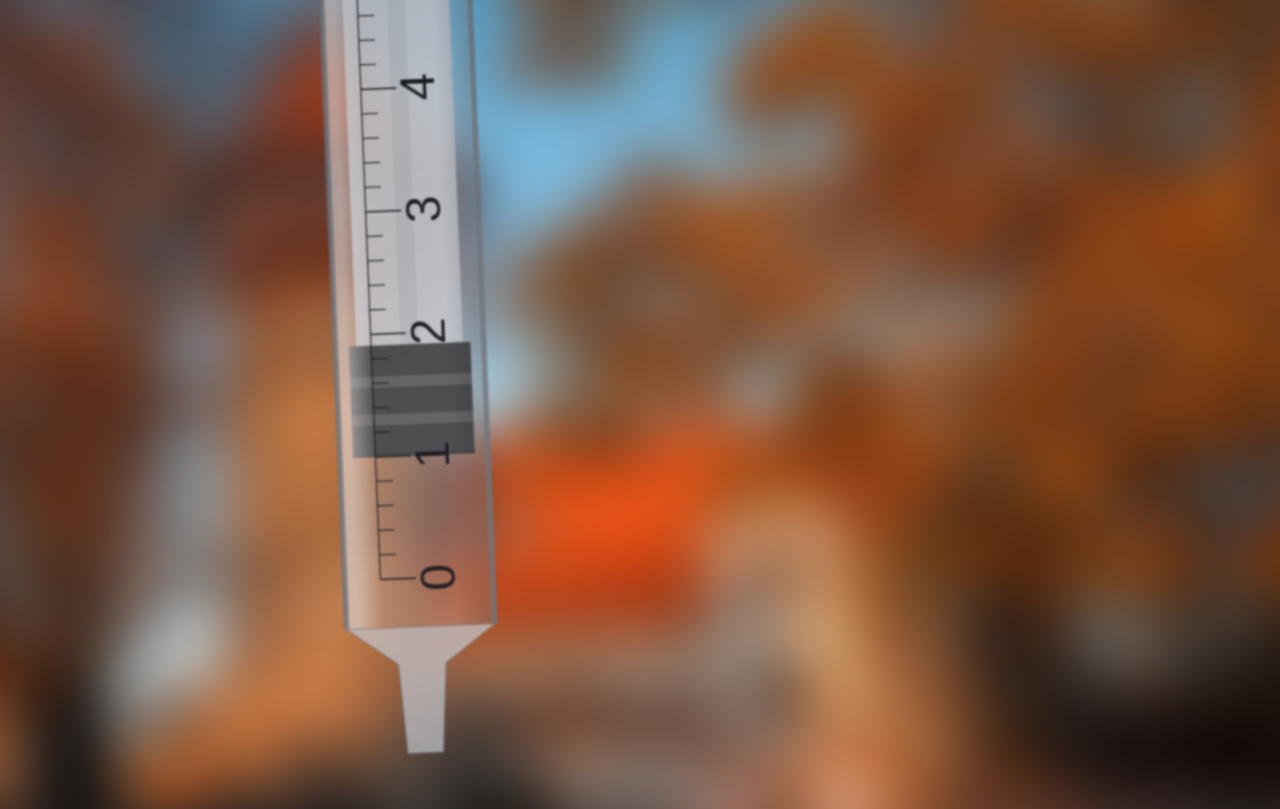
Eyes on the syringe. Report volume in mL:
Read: 1 mL
